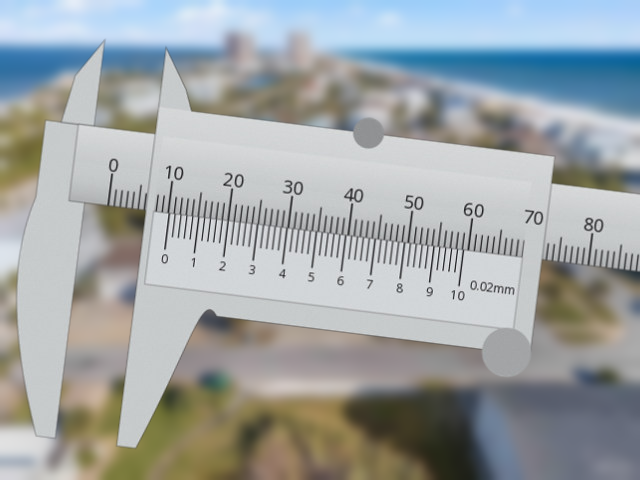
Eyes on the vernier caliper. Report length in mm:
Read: 10.2 mm
